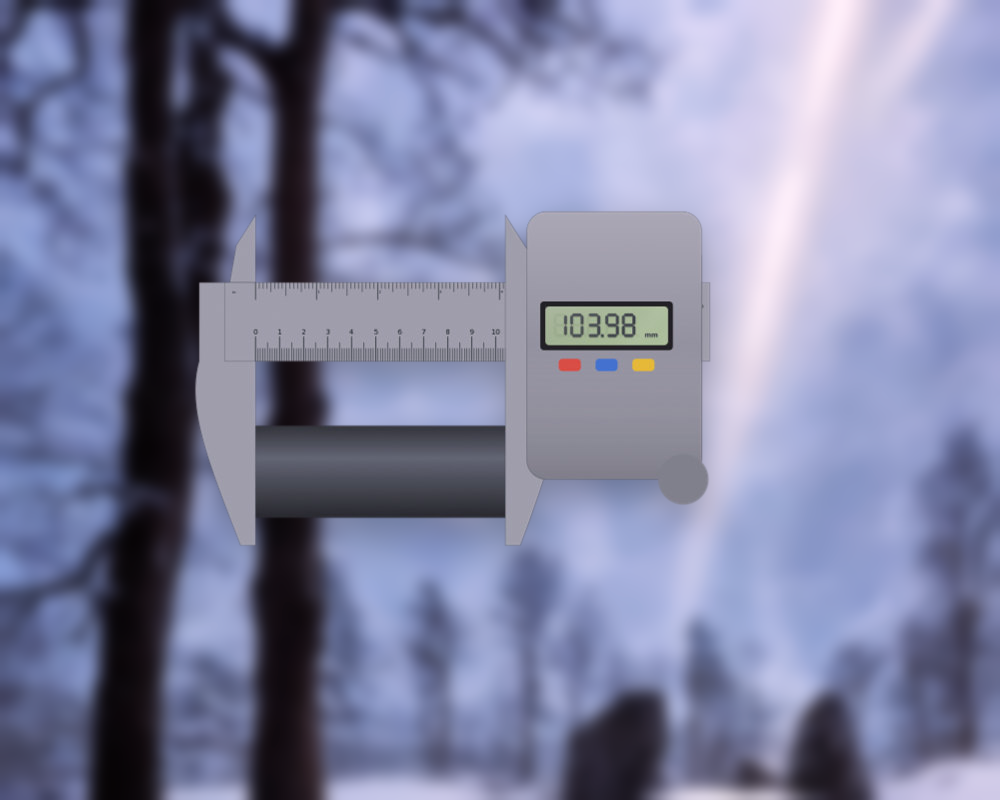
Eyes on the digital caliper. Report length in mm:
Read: 103.98 mm
